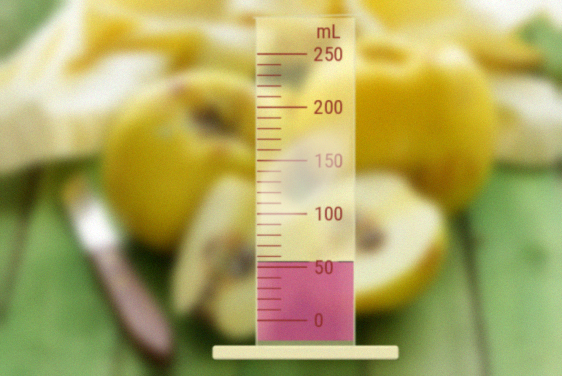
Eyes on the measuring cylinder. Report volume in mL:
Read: 55 mL
